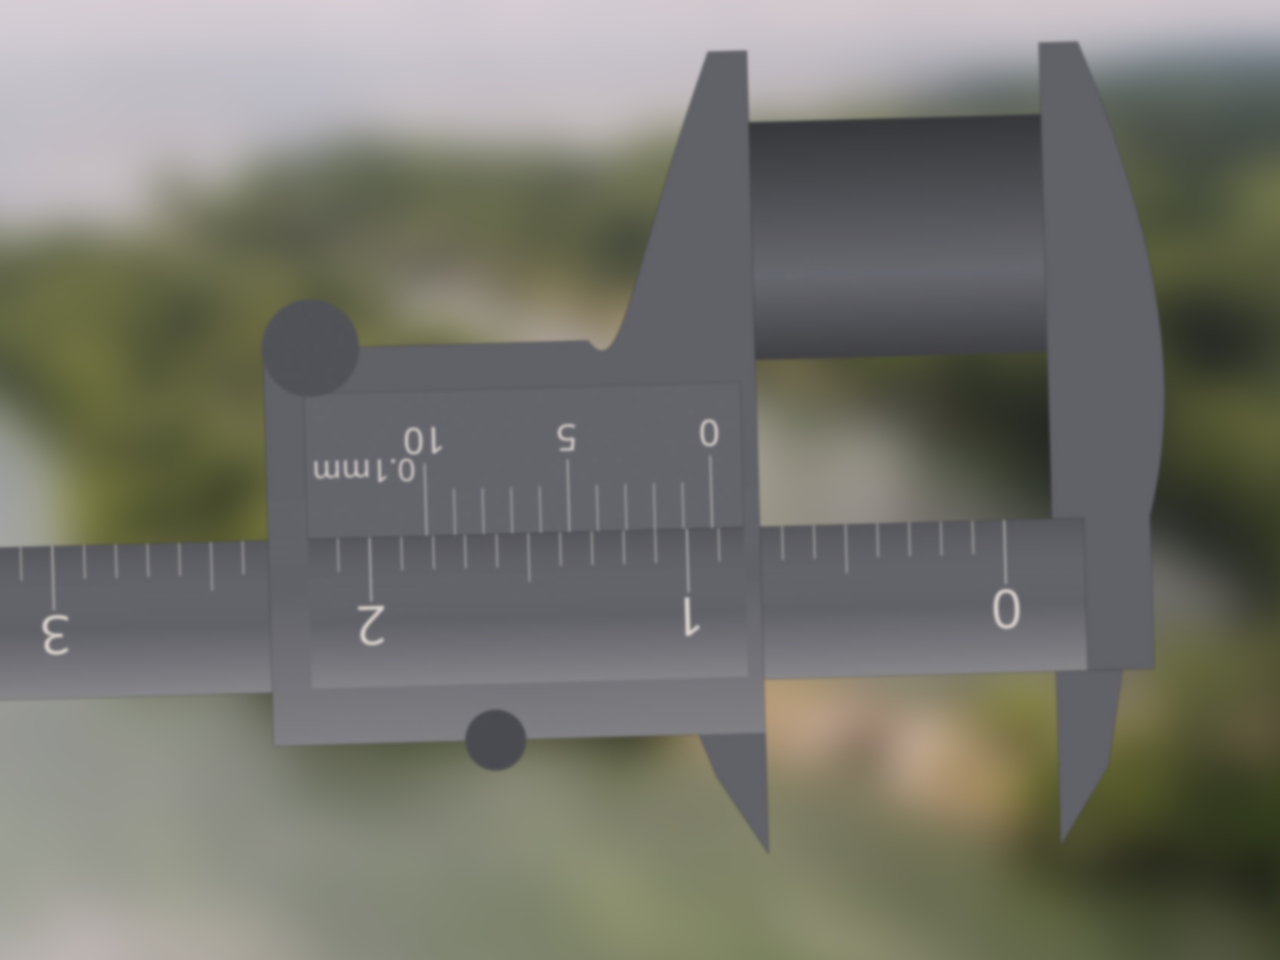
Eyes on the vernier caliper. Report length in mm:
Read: 9.2 mm
